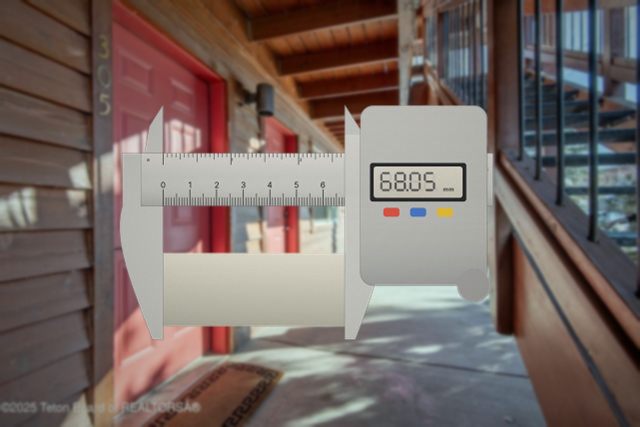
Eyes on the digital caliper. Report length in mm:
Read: 68.05 mm
